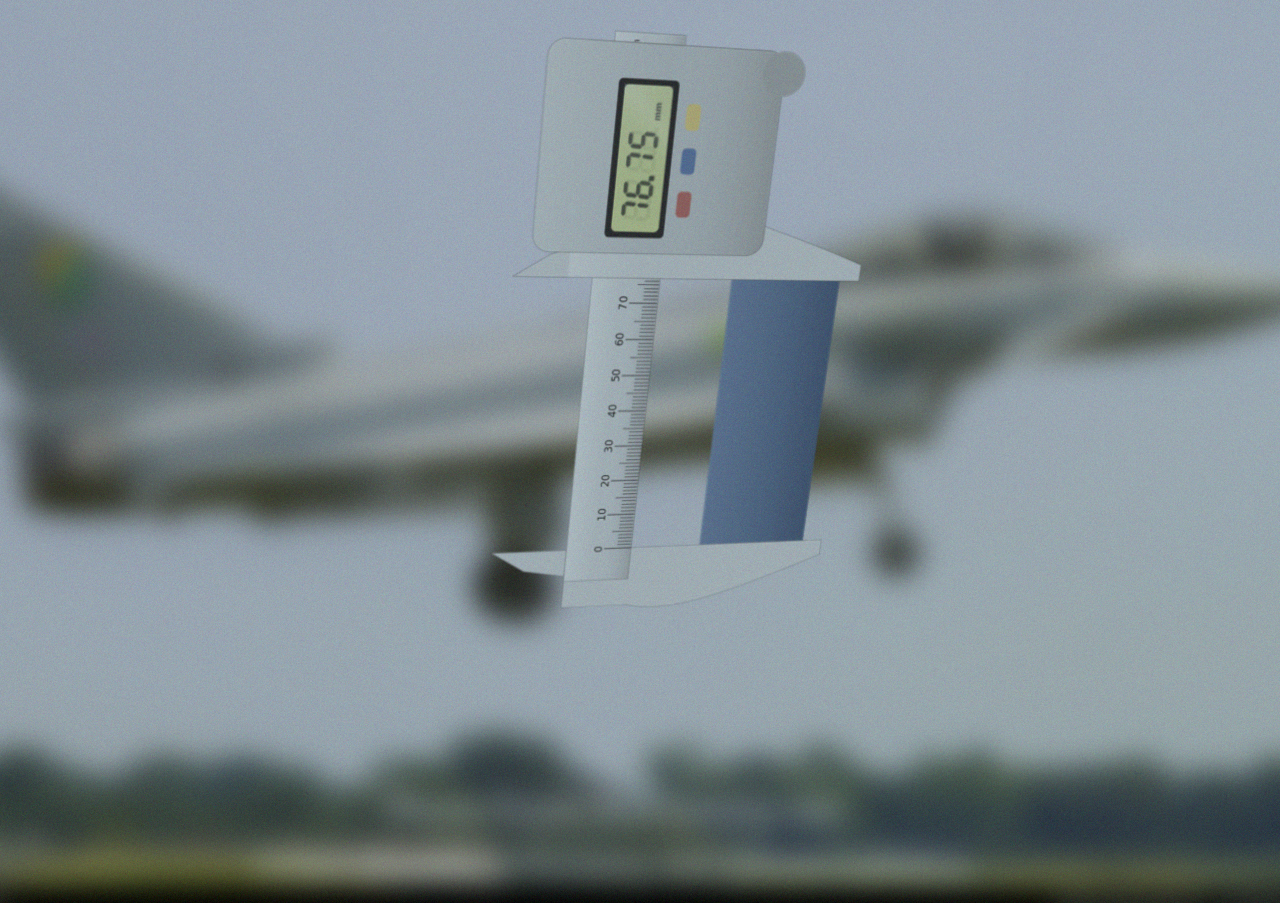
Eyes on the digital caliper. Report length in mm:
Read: 76.75 mm
